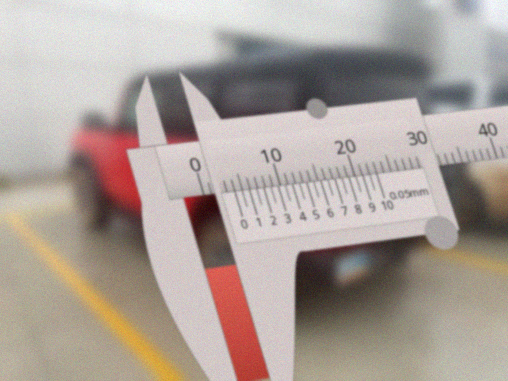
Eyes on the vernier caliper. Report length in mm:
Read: 4.0 mm
